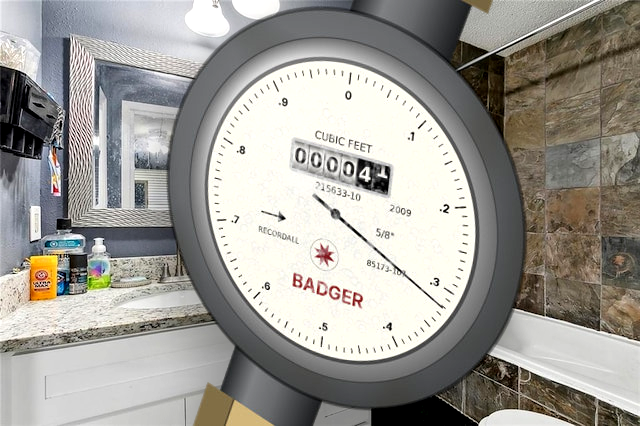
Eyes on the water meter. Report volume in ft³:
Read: 41.32 ft³
